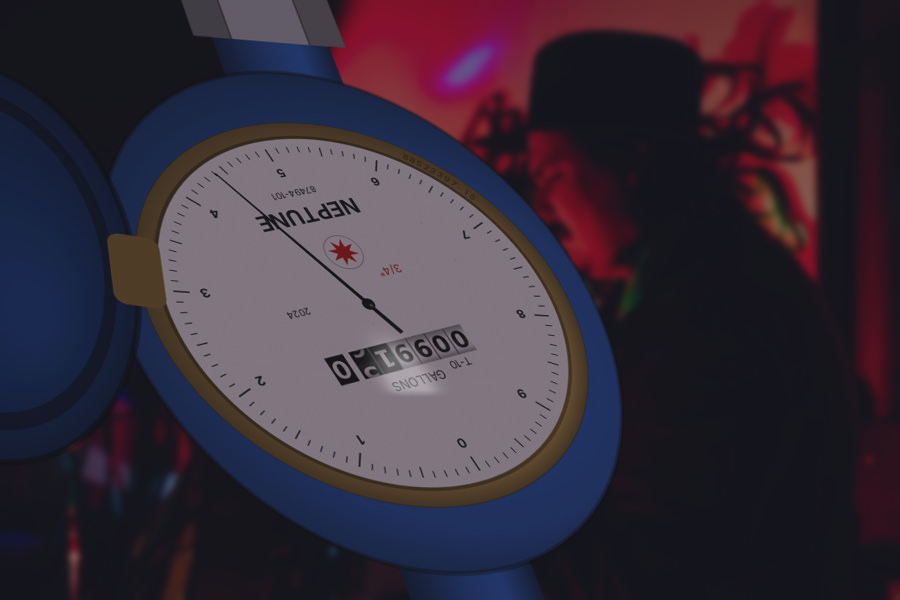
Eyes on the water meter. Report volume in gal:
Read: 99154.4 gal
